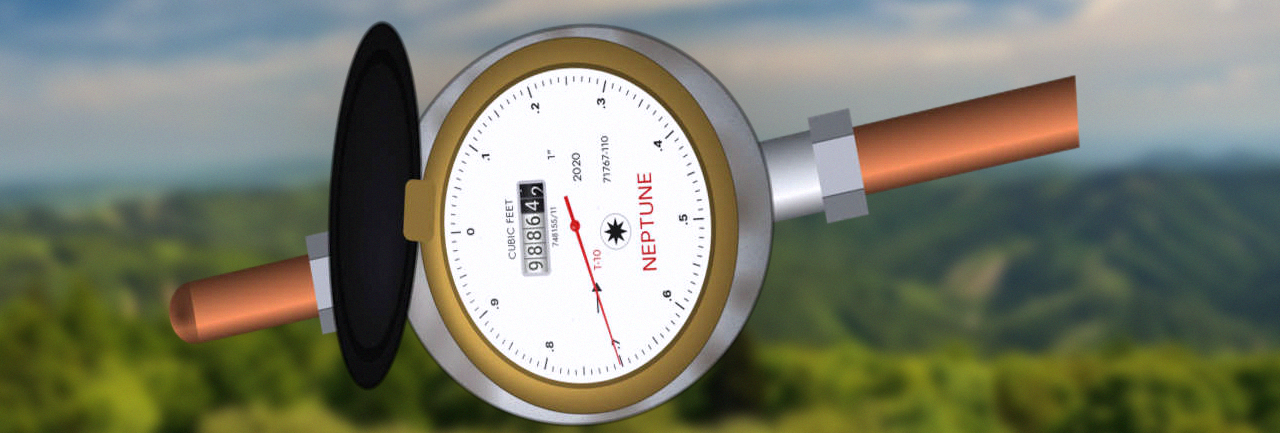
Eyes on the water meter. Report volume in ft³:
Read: 988641.70 ft³
